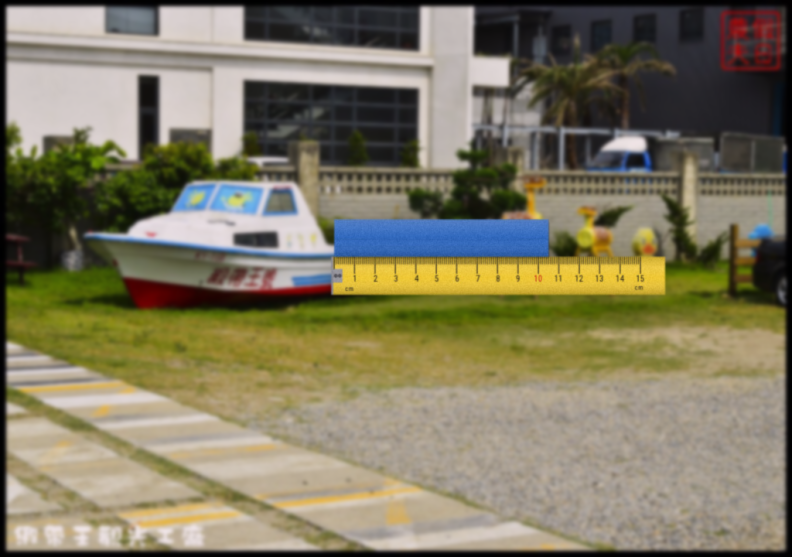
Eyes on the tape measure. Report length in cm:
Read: 10.5 cm
